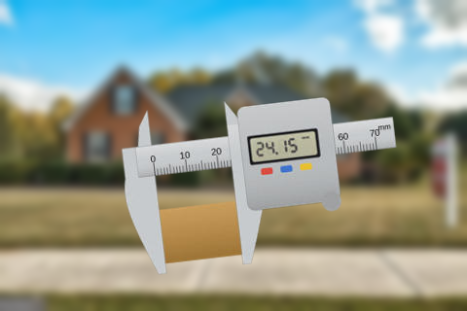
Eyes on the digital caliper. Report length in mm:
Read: 24.15 mm
